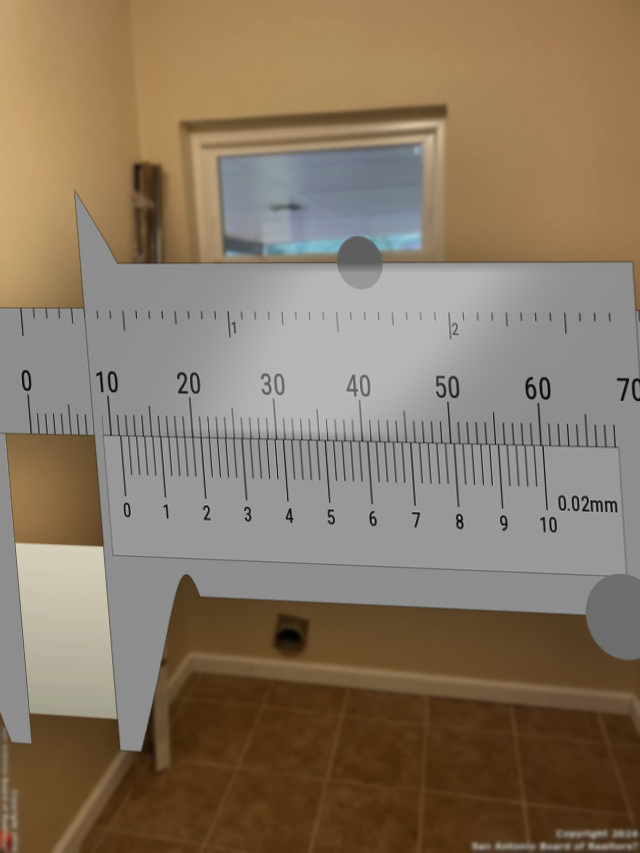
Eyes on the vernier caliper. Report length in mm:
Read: 11.2 mm
